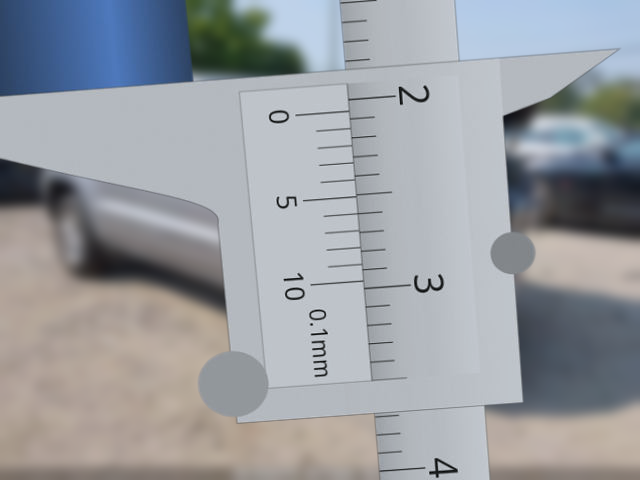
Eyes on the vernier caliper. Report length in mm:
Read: 20.6 mm
